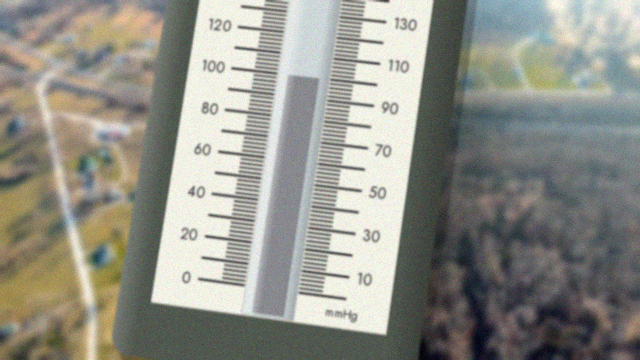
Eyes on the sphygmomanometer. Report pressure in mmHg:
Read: 100 mmHg
